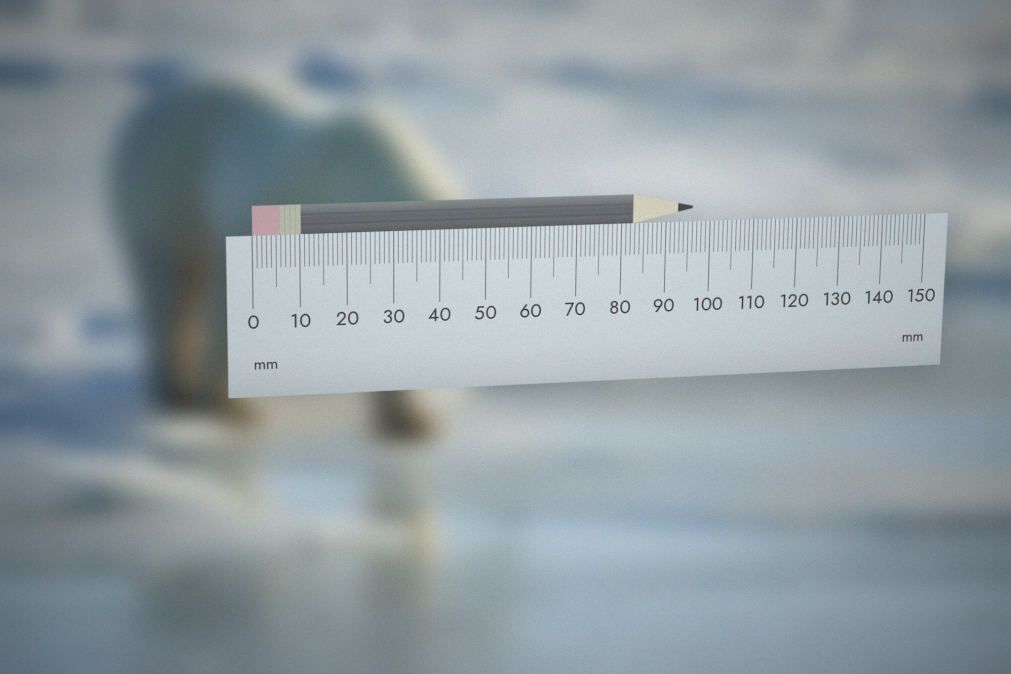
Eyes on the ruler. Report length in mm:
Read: 96 mm
